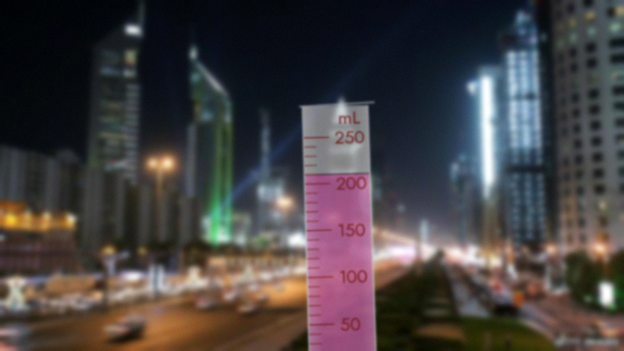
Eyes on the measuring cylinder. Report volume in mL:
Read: 210 mL
